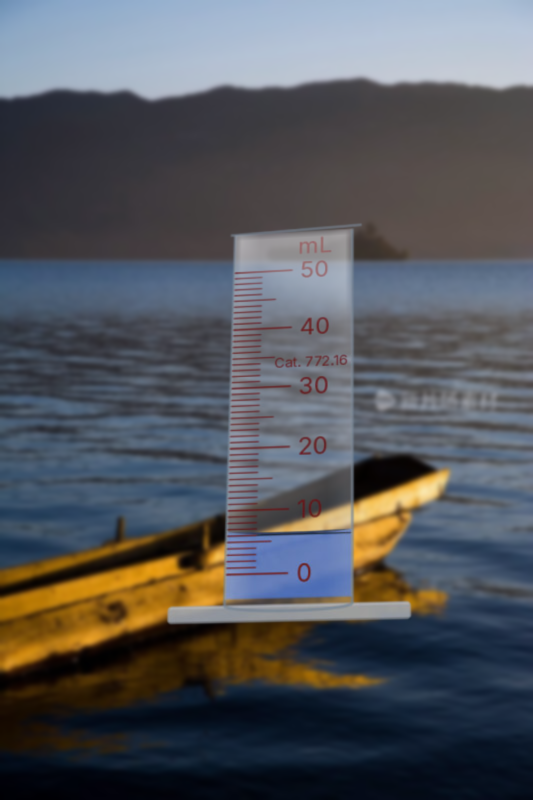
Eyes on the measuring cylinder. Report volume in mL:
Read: 6 mL
